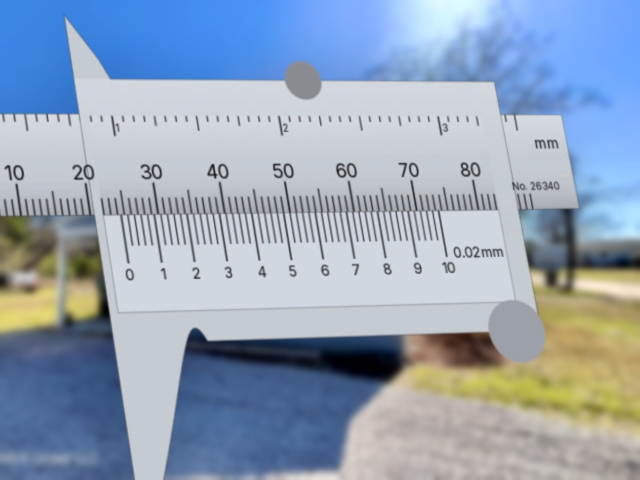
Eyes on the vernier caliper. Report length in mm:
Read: 24.5 mm
